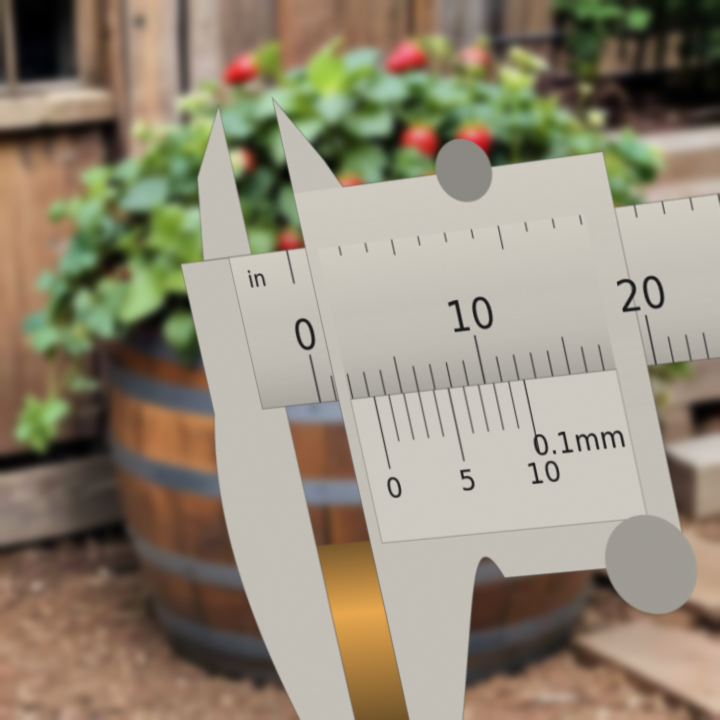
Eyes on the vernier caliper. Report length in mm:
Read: 3.3 mm
